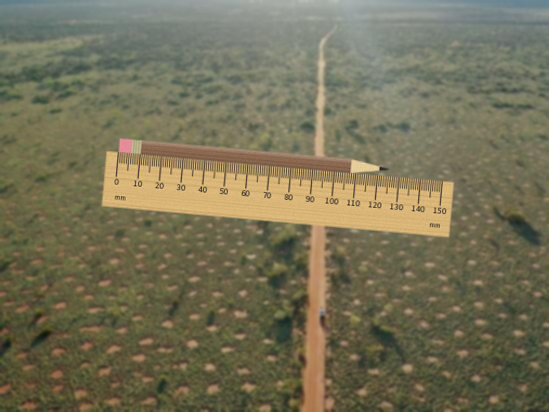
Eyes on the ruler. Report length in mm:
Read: 125 mm
